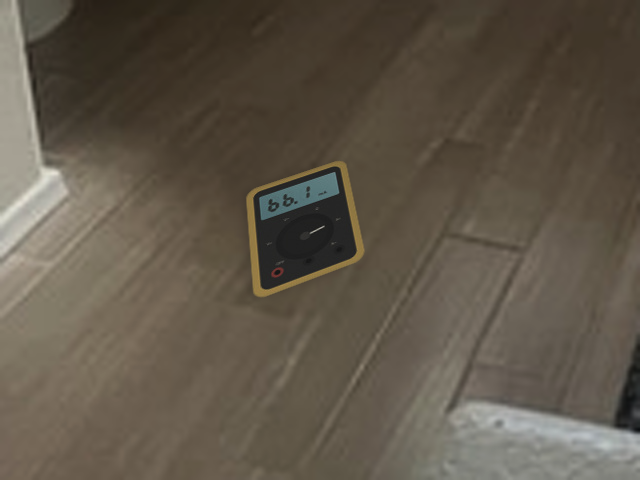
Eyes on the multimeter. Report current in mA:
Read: 66.1 mA
